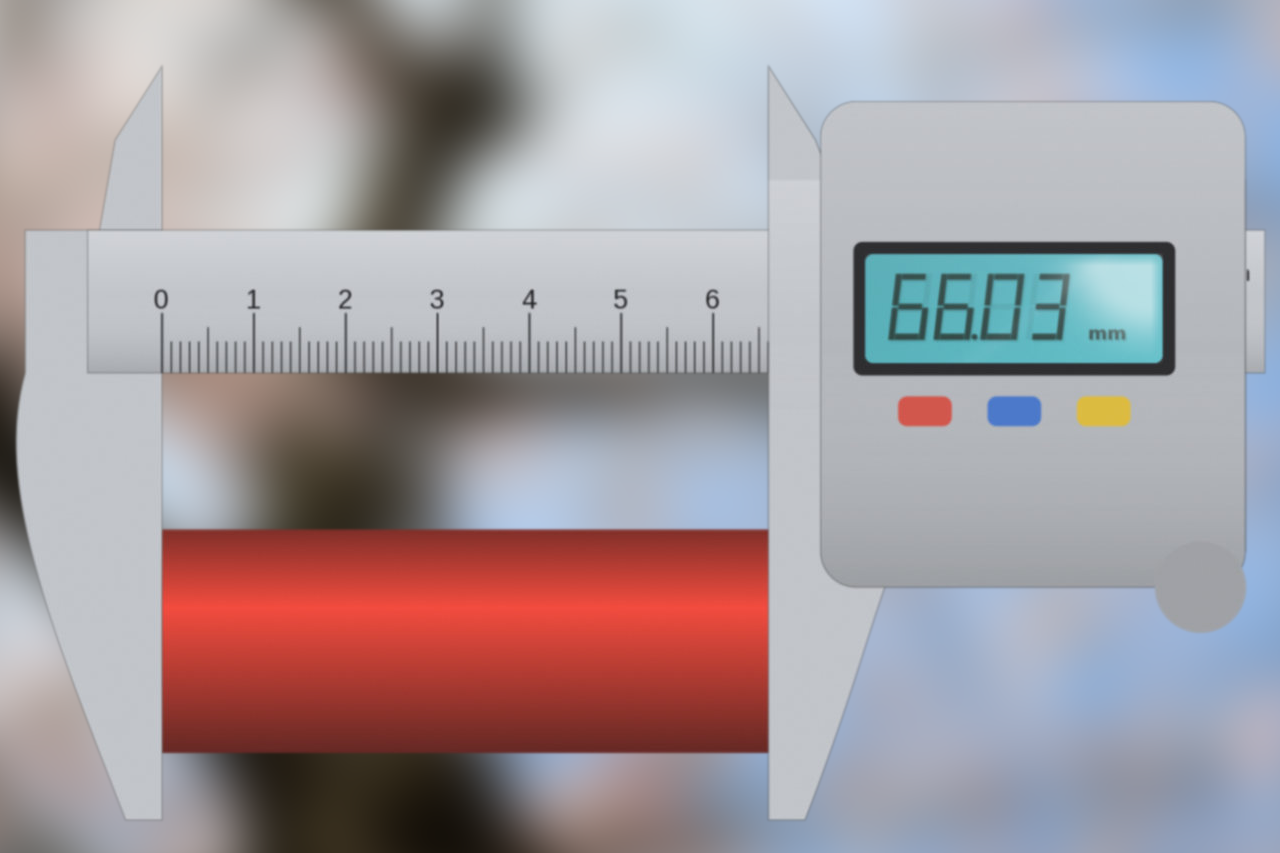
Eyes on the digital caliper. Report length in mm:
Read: 66.03 mm
